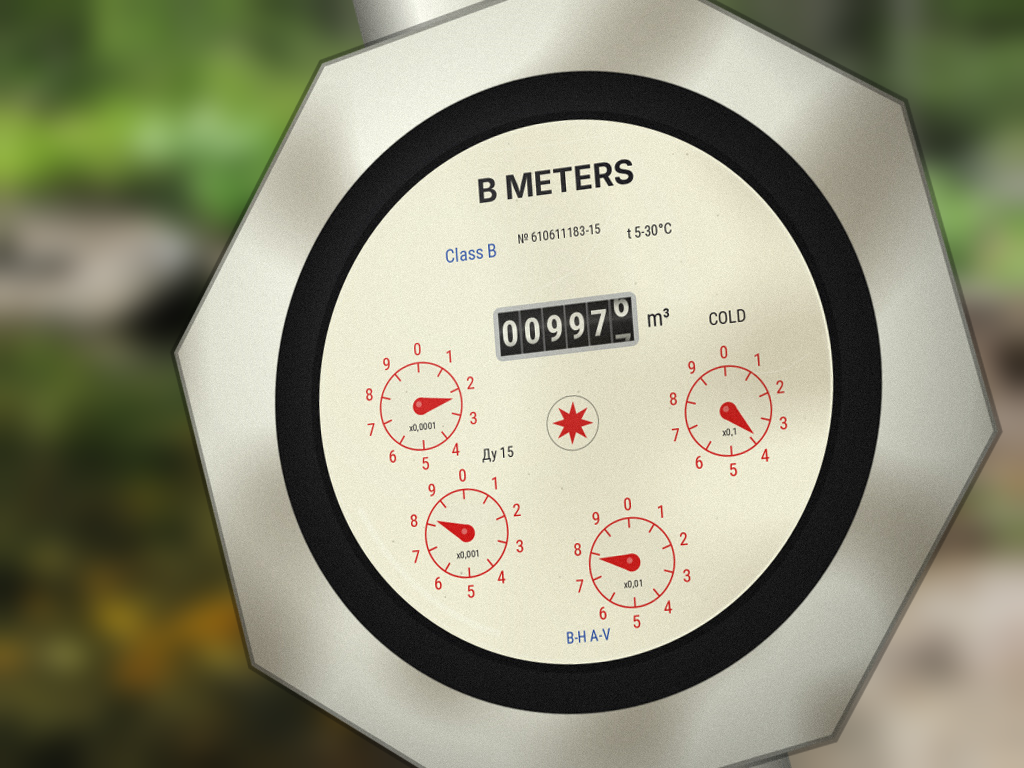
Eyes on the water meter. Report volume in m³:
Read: 9976.3782 m³
